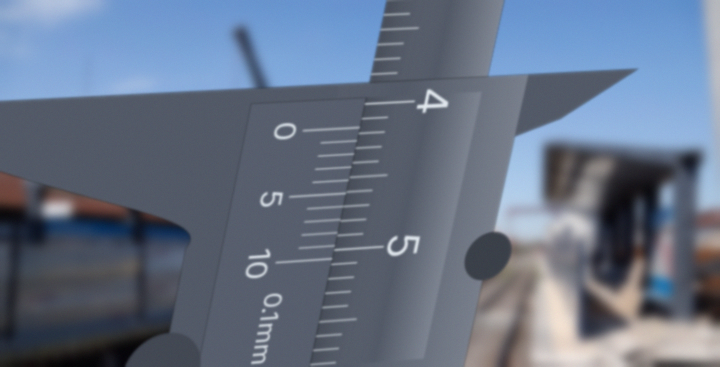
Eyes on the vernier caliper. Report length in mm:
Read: 41.6 mm
